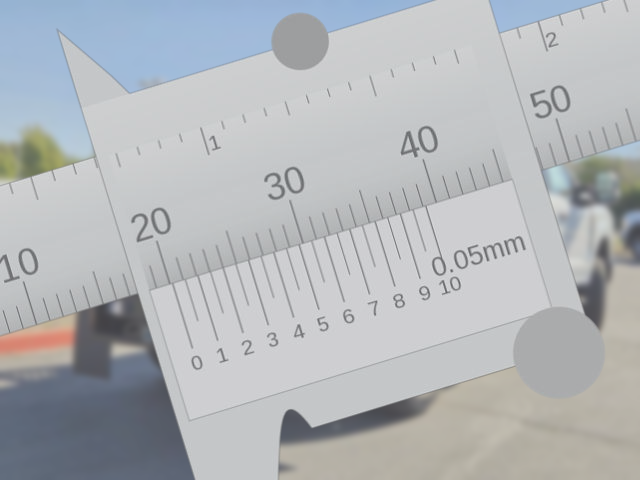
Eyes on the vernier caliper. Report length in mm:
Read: 20.2 mm
